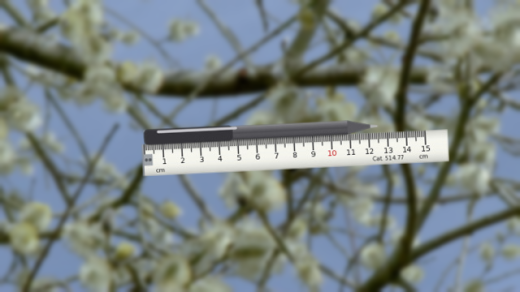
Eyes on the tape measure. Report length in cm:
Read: 12.5 cm
